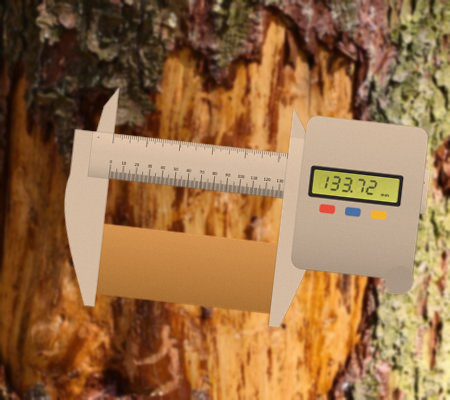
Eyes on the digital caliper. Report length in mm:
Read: 133.72 mm
